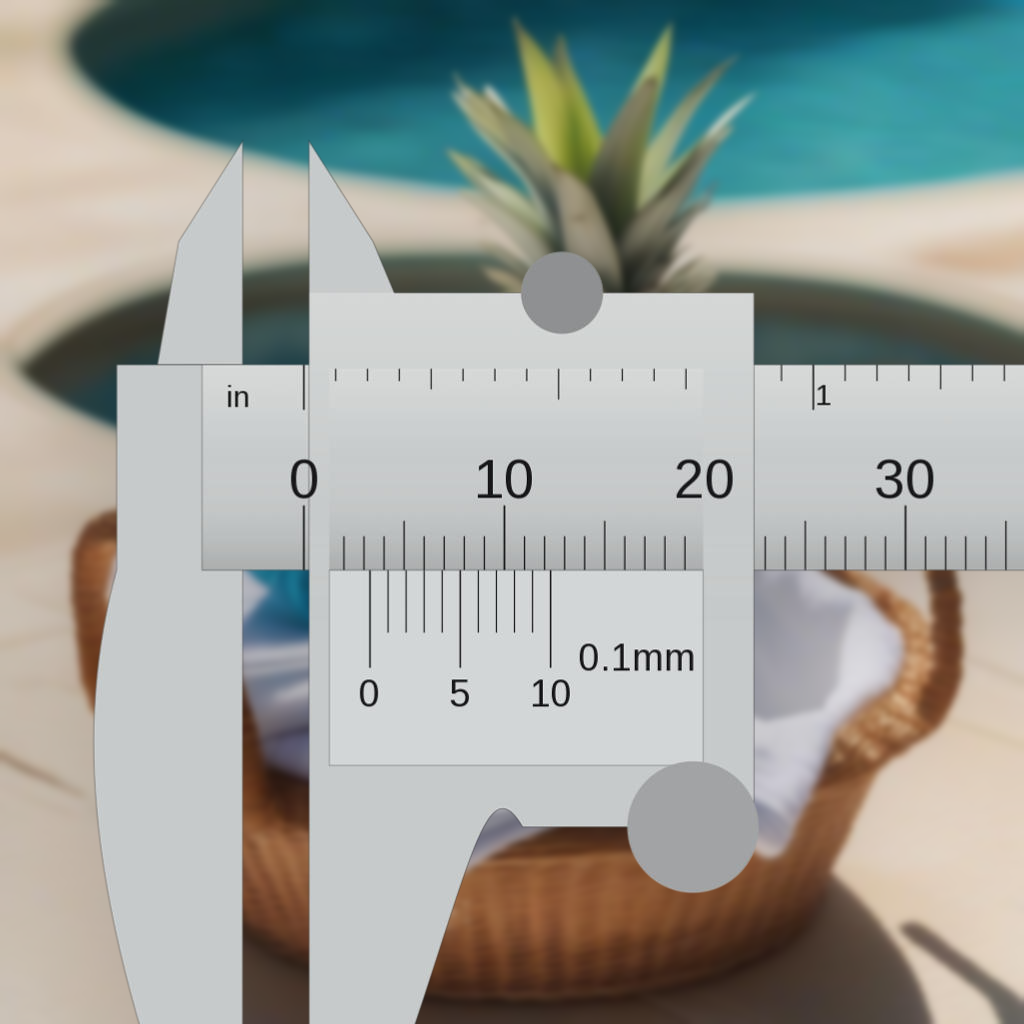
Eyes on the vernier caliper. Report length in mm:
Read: 3.3 mm
